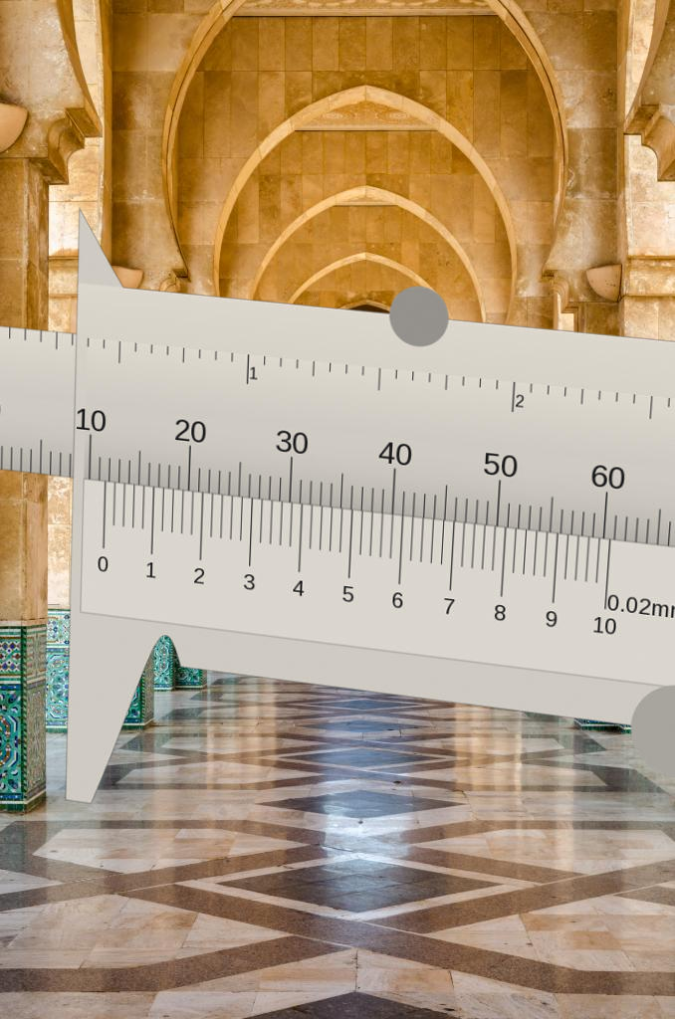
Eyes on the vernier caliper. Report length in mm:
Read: 11.6 mm
